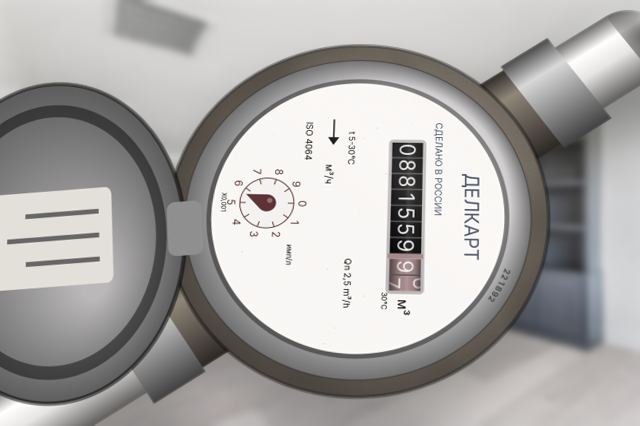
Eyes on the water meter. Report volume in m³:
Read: 881559.965 m³
